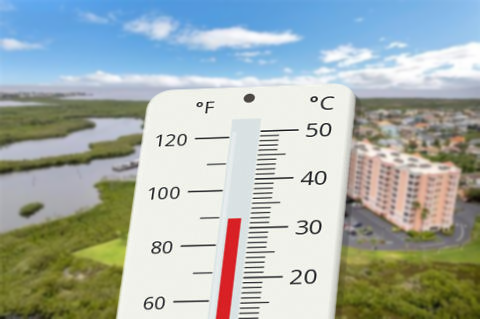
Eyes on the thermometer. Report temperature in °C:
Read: 32 °C
